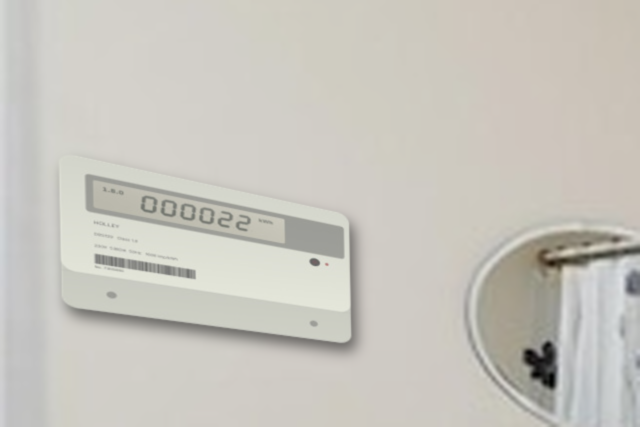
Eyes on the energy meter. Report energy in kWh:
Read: 22 kWh
